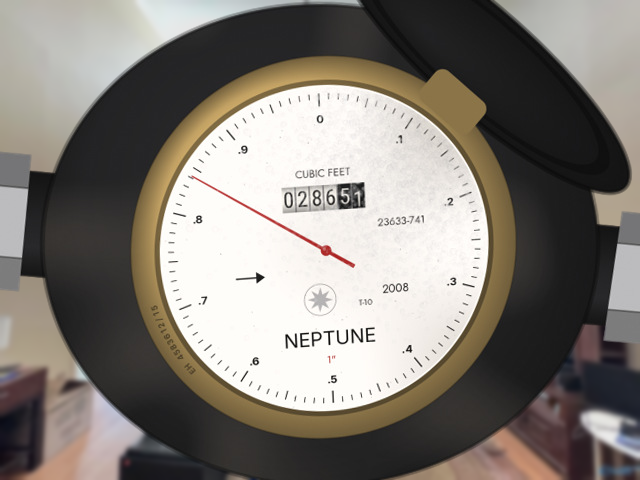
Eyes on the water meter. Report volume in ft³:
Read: 28650.84 ft³
